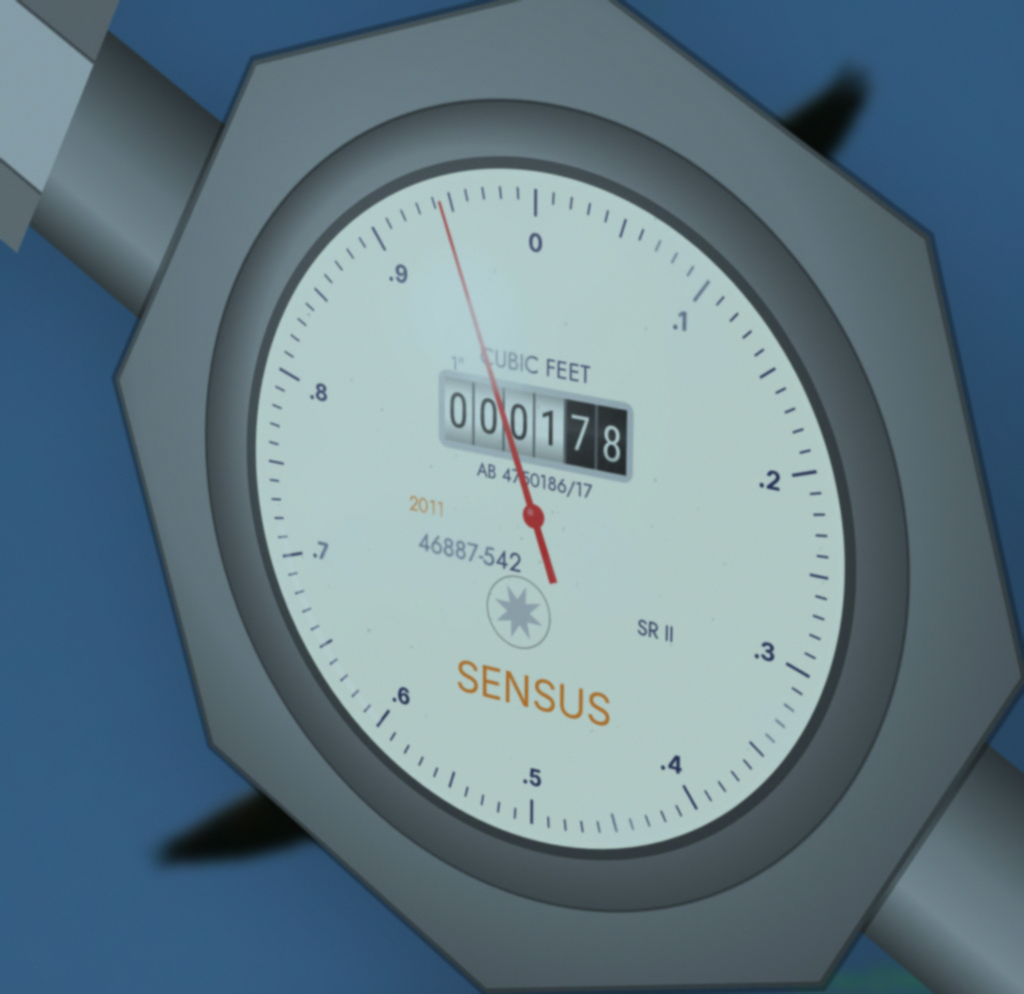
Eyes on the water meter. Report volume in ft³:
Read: 177.94 ft³
